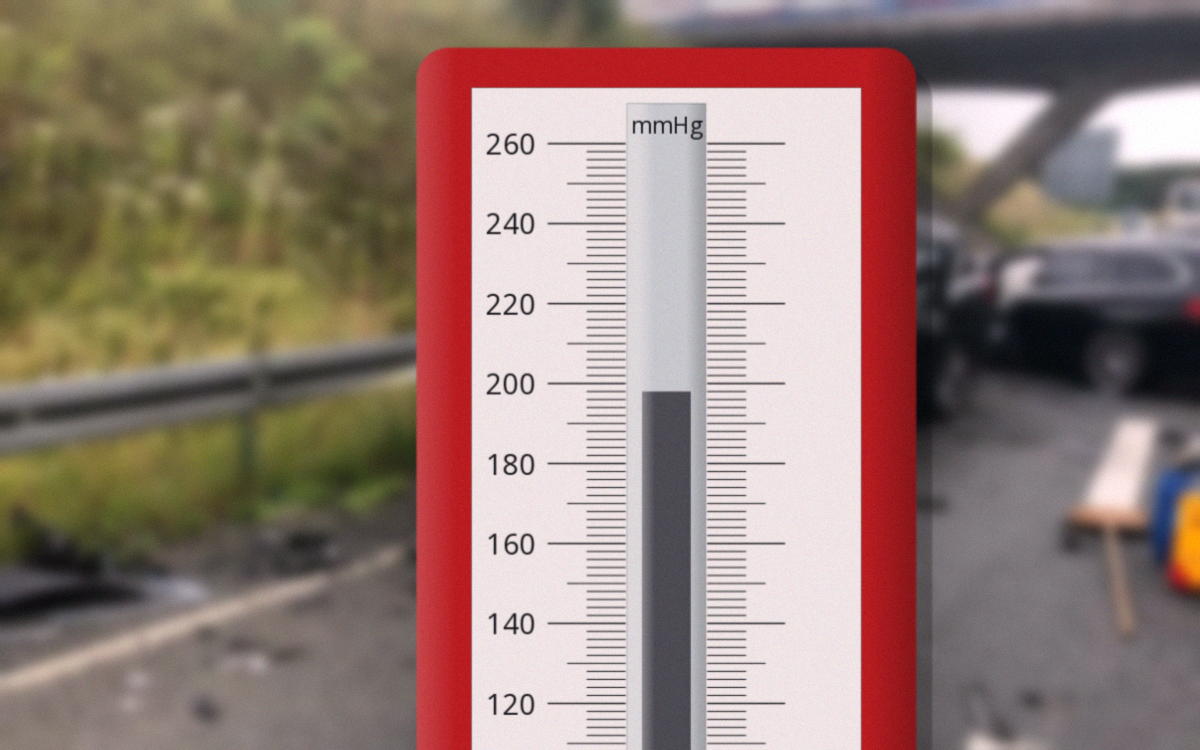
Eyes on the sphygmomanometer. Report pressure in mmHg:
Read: 198 mmHg
